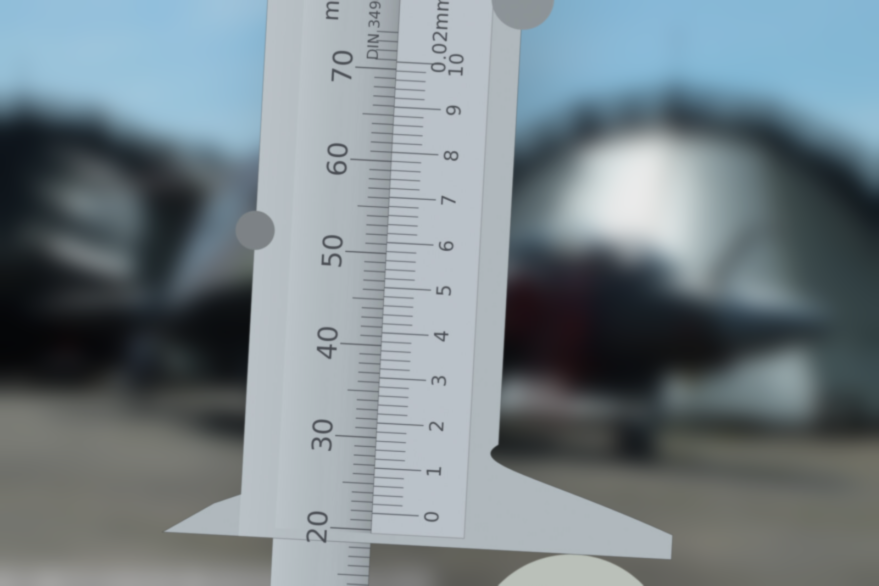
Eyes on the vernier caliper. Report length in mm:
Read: 21.8 mm
